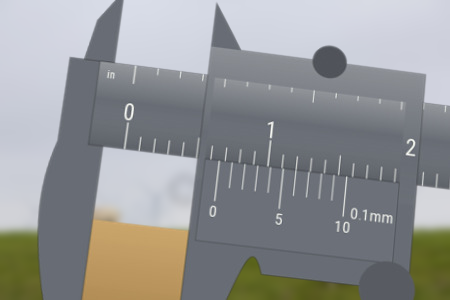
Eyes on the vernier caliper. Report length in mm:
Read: 6.6 mm
